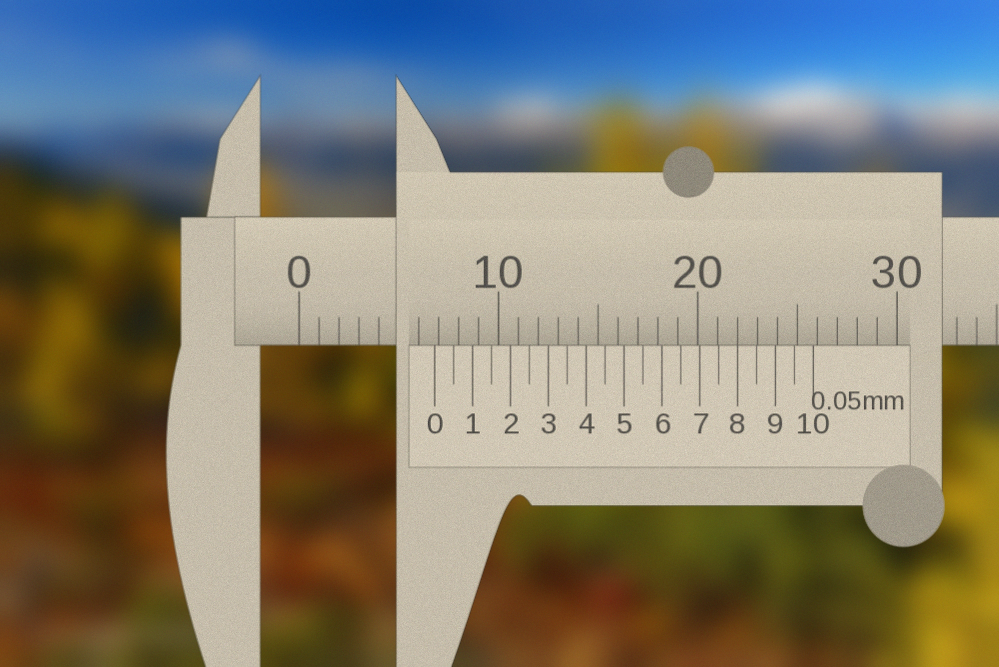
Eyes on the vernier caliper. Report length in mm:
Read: 6.8 mm
